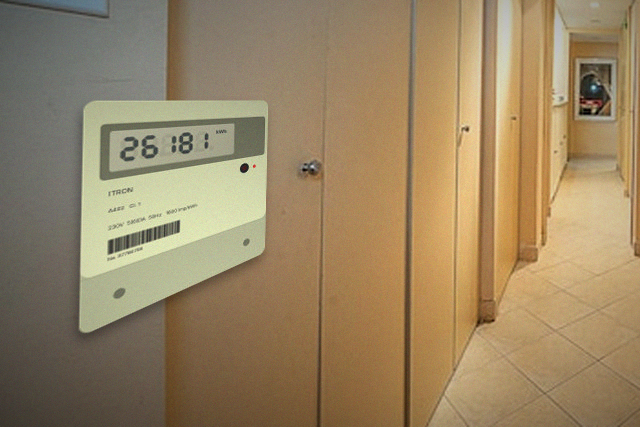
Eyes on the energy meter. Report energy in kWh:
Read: 26181 kWh
